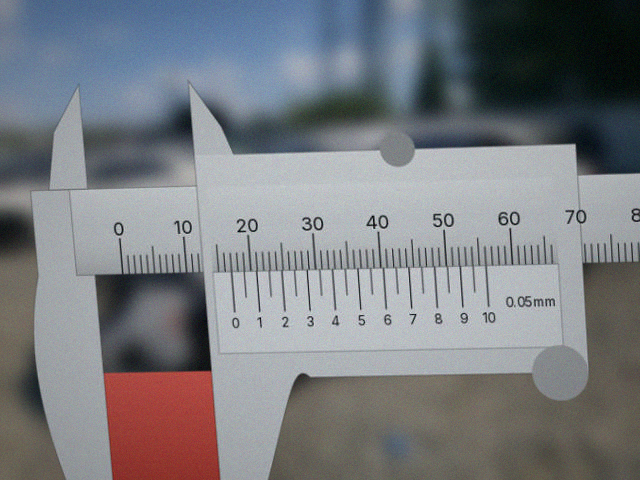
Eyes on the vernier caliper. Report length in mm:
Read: 17.0 mm
